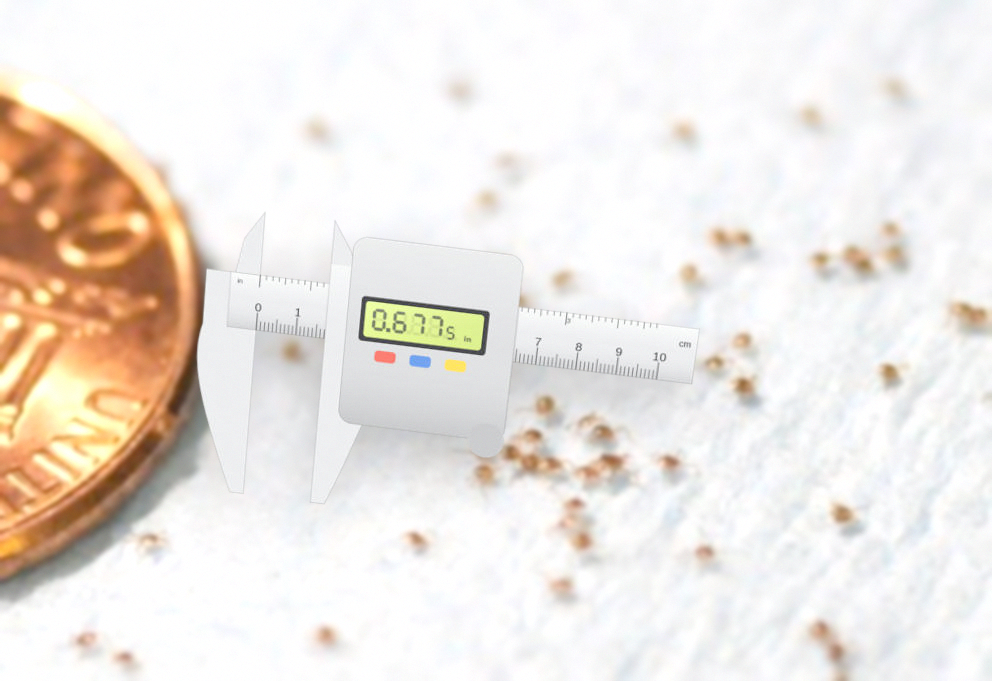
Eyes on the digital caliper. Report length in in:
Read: 0.6775 in
